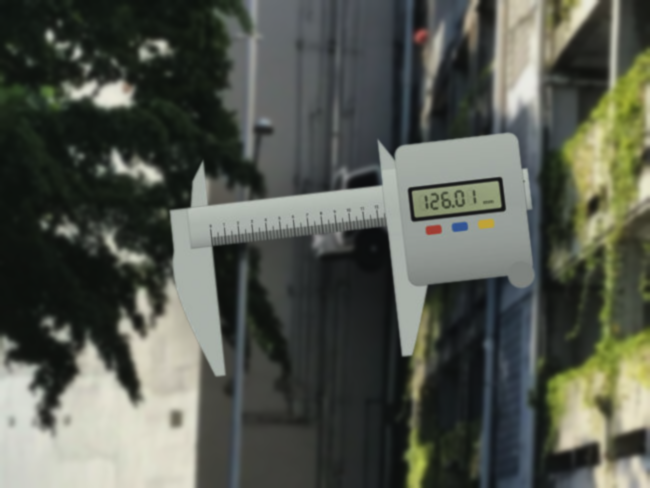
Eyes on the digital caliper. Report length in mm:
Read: 126.01 mm
